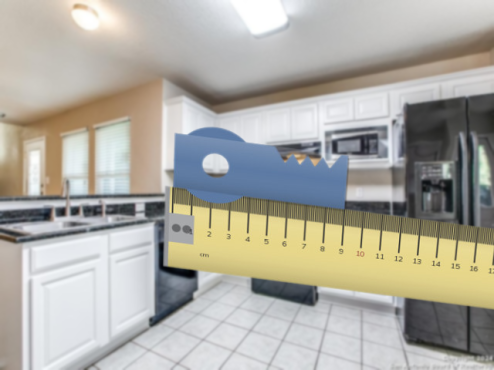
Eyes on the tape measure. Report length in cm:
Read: 9 cm
